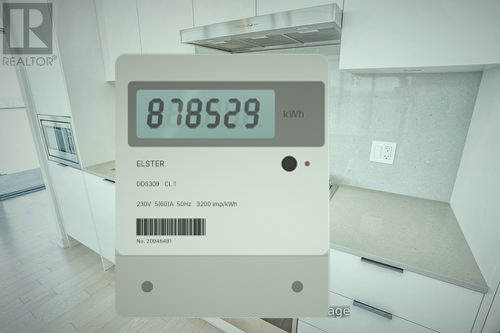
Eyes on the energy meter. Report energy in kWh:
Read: 878529 kWh
